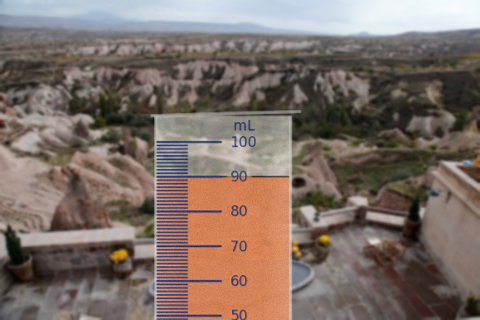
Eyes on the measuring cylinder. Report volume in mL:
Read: 90 mL
